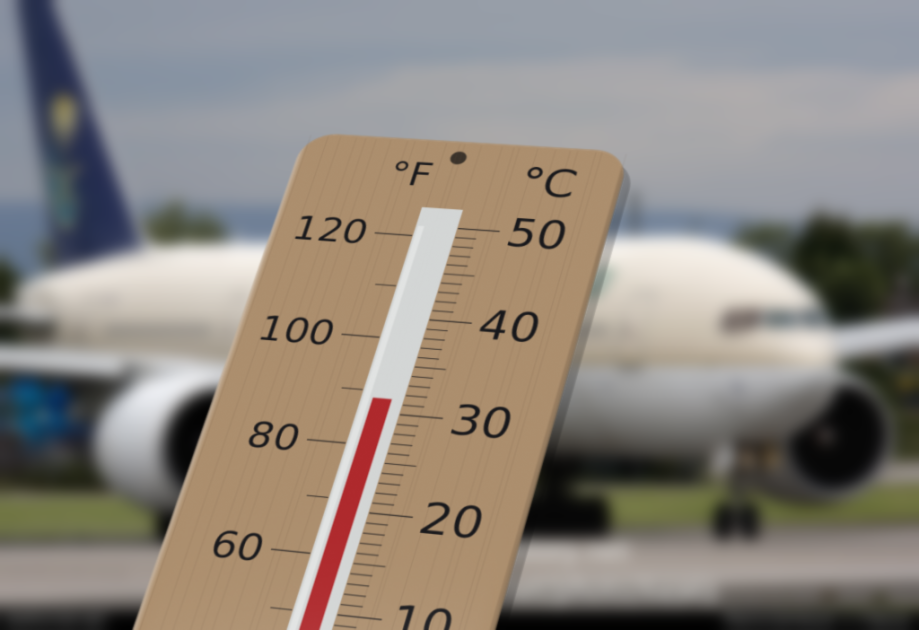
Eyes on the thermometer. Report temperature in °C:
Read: 31.5 °C
